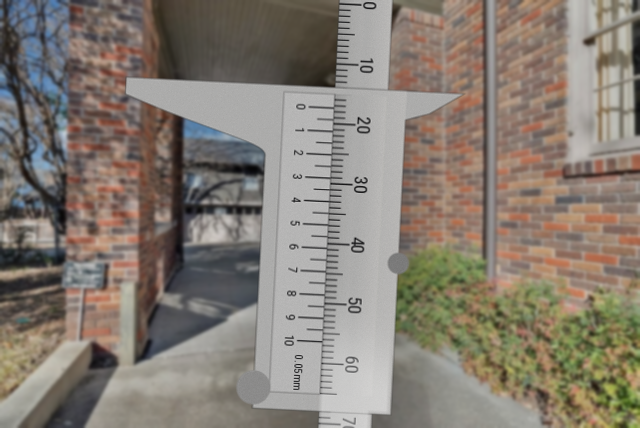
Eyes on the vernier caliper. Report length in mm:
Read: 17.4 mm
